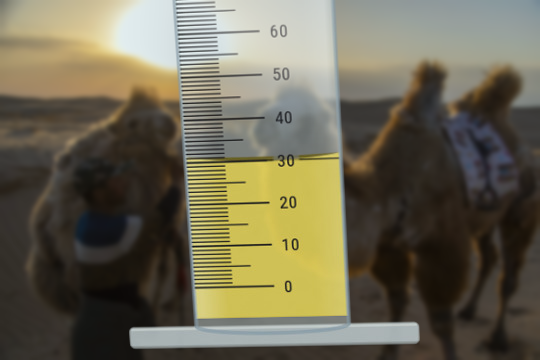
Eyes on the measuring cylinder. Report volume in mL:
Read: 30 mL
